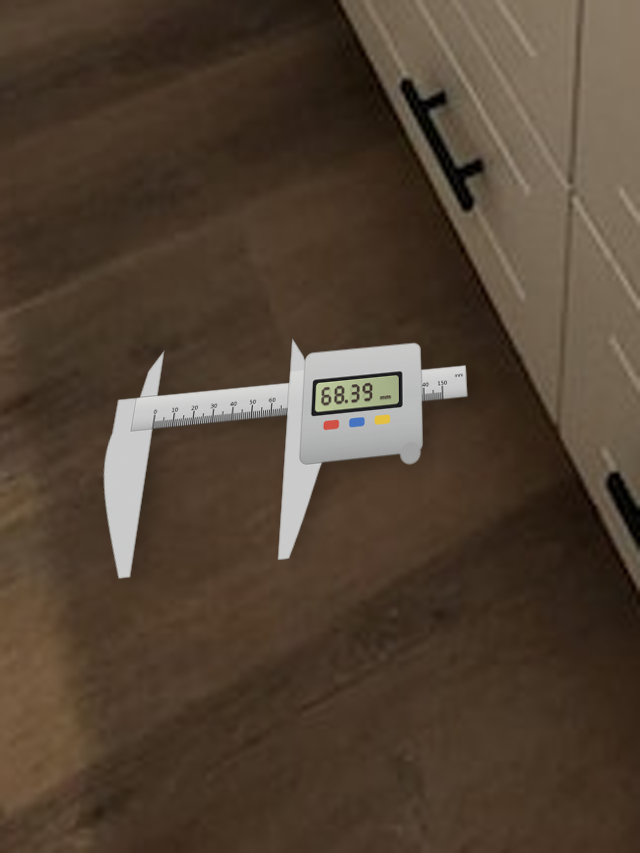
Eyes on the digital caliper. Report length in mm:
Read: 68.39 mm
